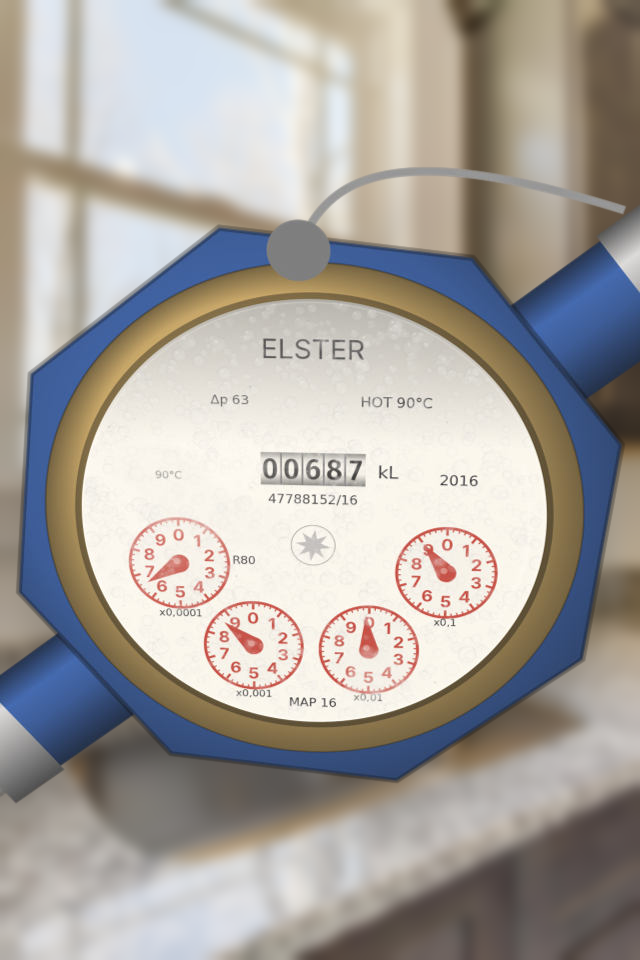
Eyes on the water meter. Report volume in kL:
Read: 687.8986 kL
